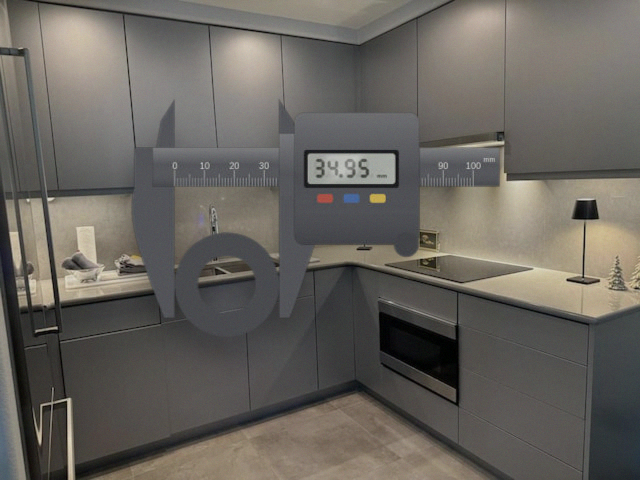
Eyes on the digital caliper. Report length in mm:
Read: 34.95 mm
